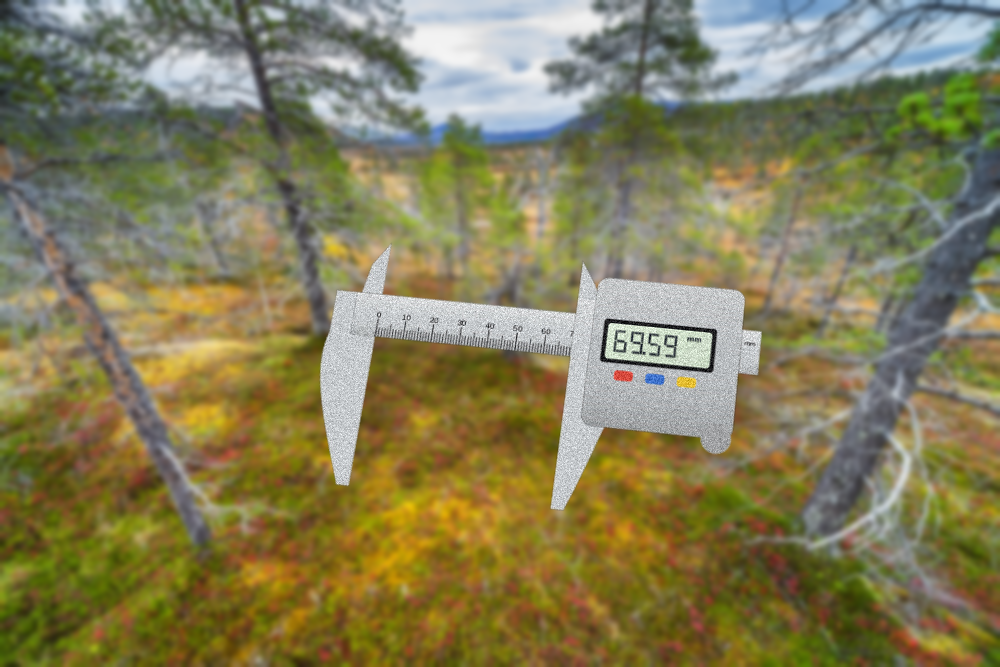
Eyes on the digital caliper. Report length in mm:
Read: 69.59 mm
